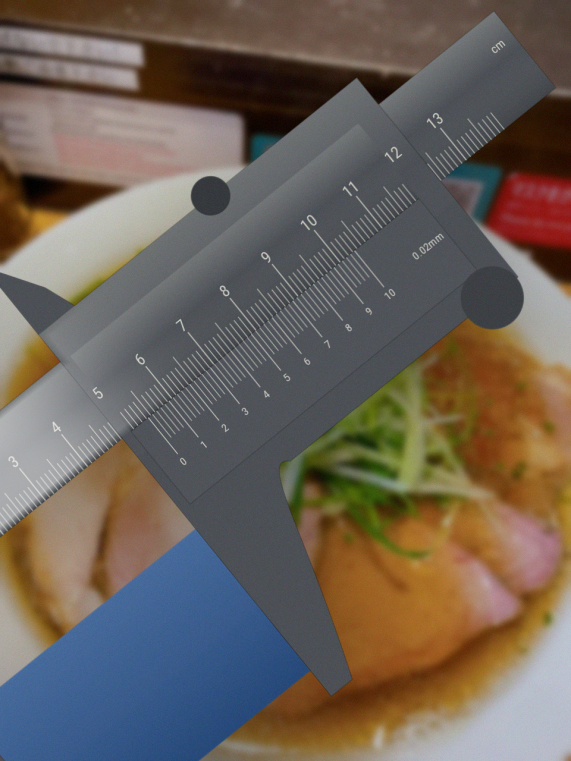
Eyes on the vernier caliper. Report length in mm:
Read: 54.4 mm
